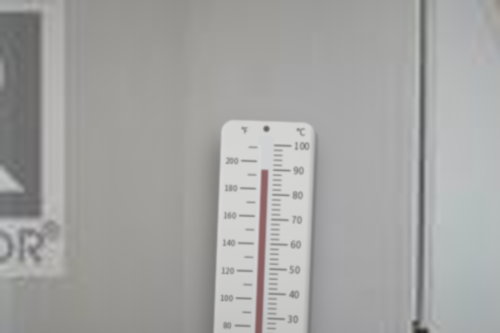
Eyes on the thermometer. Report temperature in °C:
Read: 90 °C
